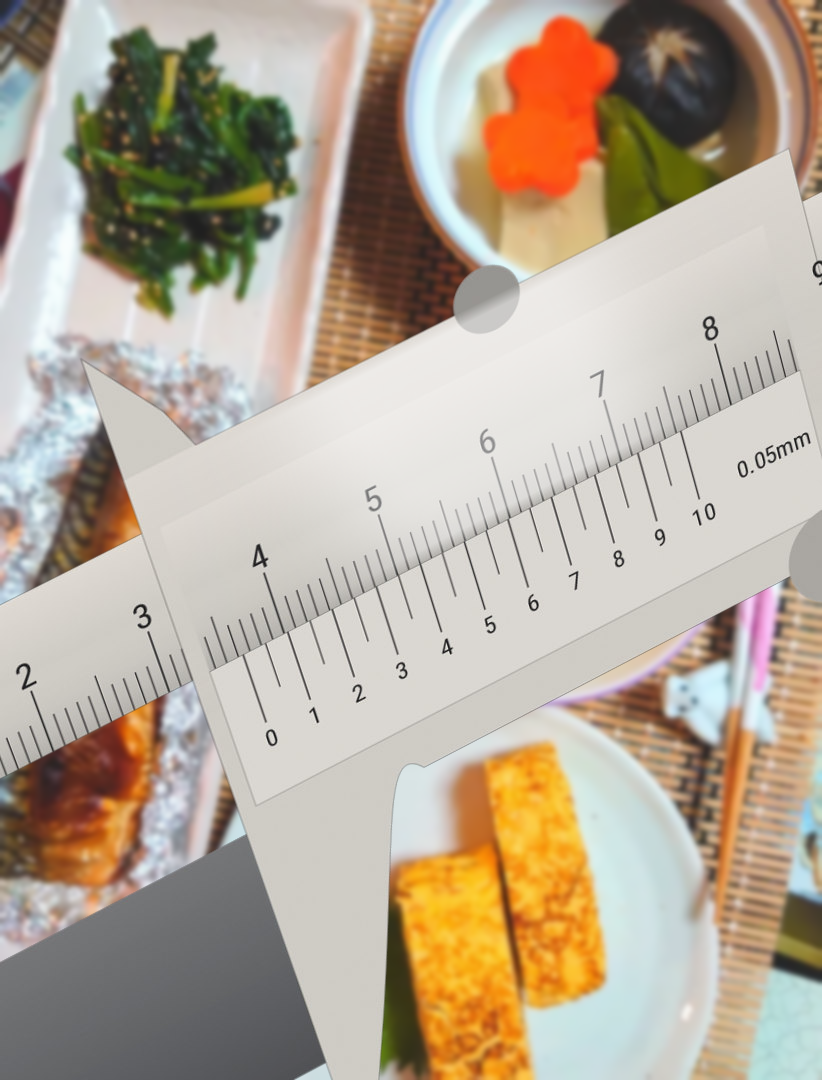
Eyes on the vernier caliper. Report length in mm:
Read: 36.4 mm
